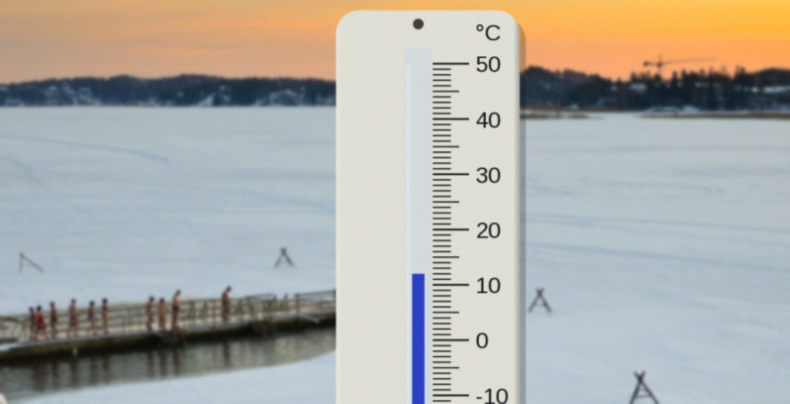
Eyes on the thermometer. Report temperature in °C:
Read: 12 °C
